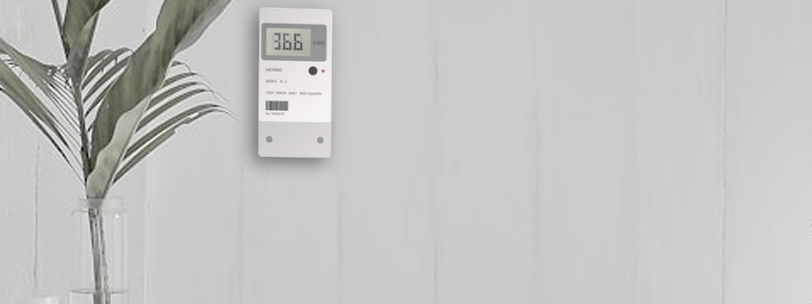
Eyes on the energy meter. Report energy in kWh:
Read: 366 kWh
